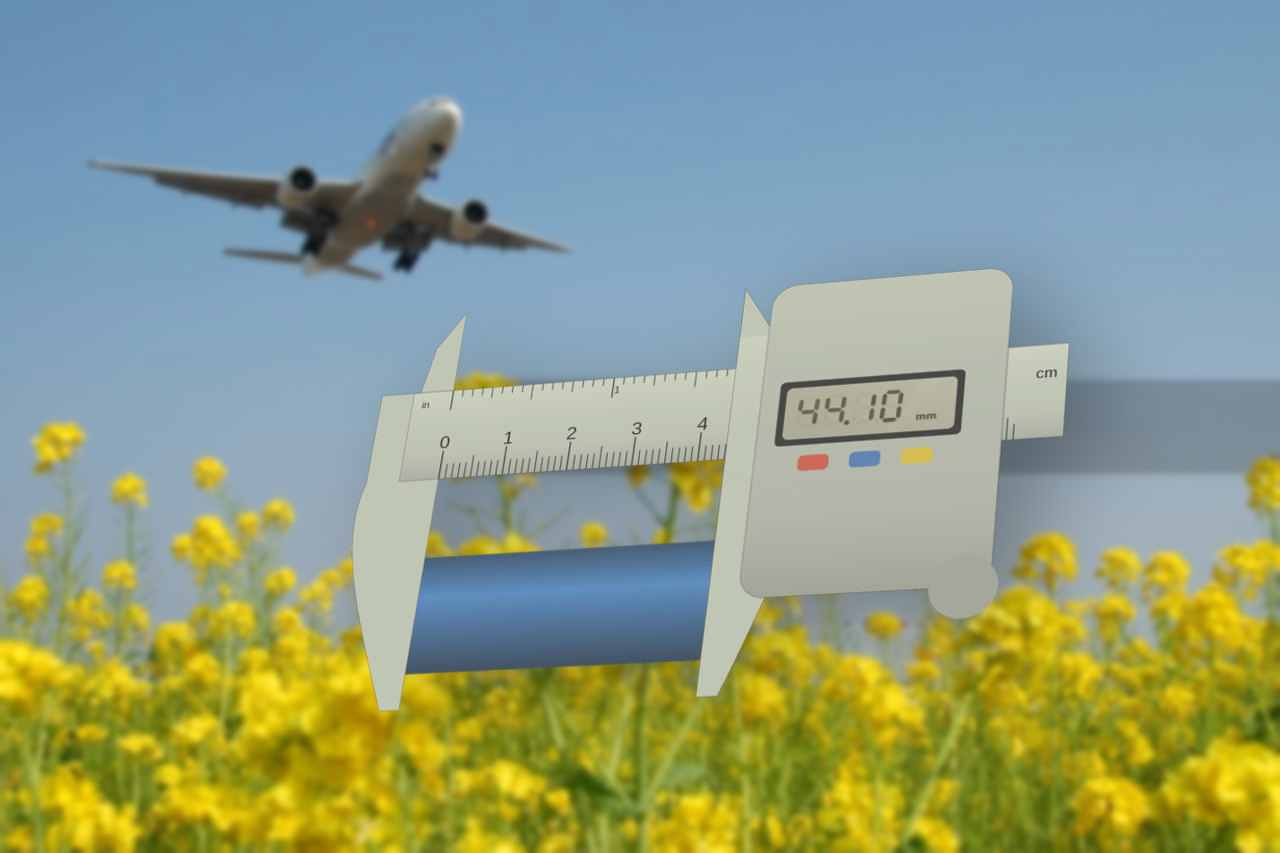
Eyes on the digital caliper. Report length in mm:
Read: 44.10 mm
